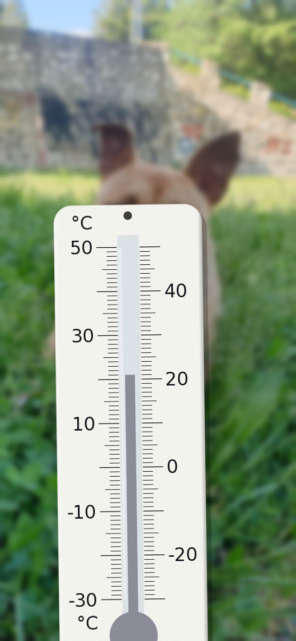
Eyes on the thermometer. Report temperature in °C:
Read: 21 °C
